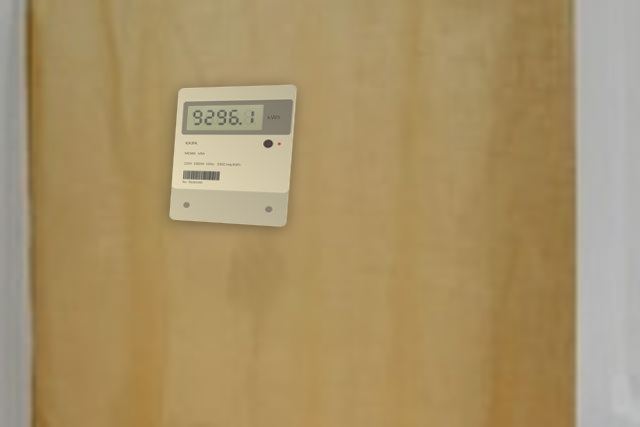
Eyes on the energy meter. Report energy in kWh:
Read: 9296.1 kWh
